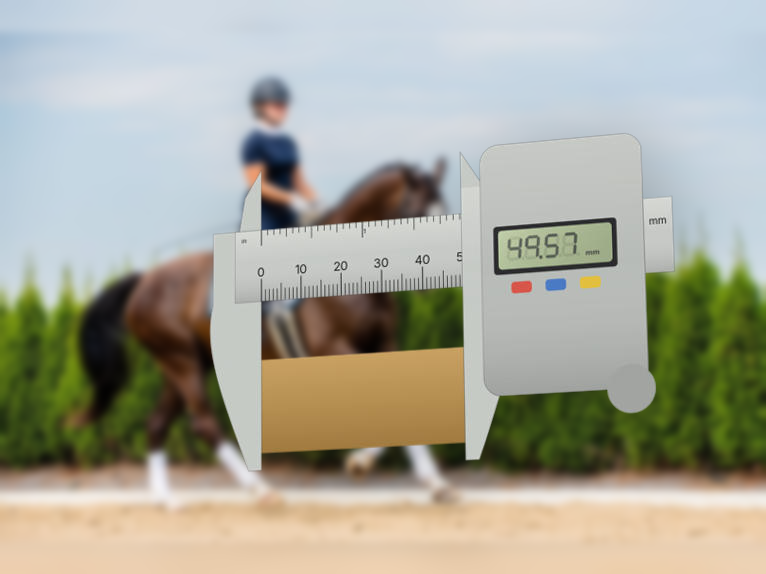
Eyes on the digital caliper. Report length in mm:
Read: 49.57 mm
